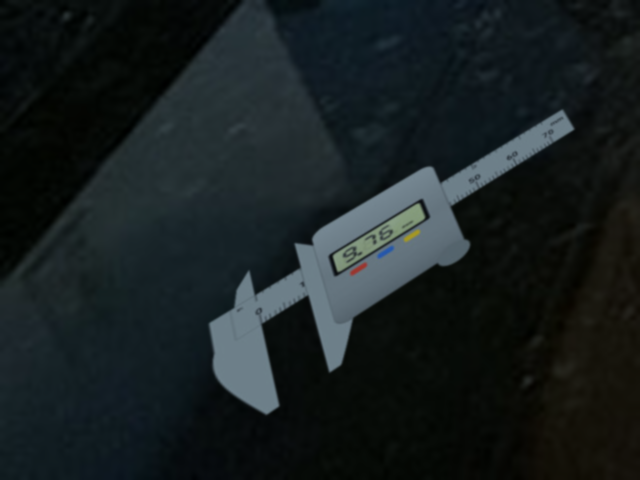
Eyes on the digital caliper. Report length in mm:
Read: 9.76 mm
